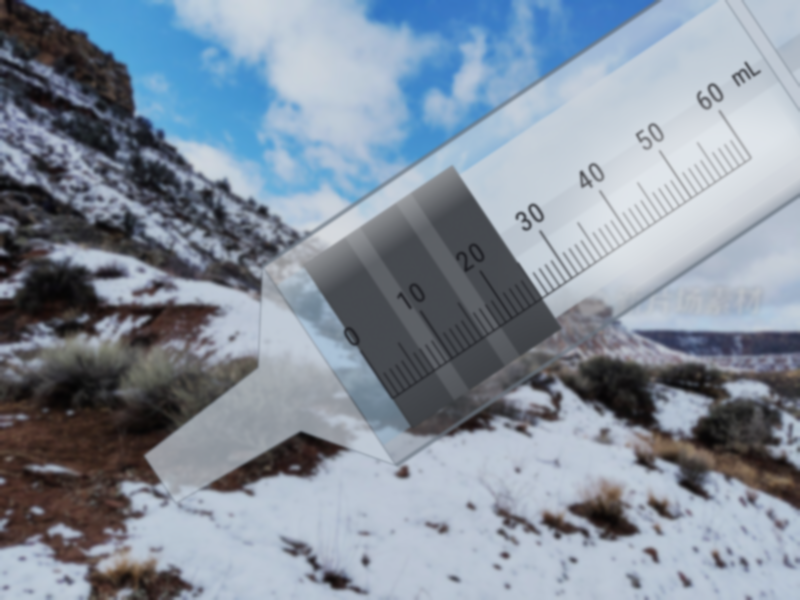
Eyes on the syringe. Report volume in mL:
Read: 0 mL
